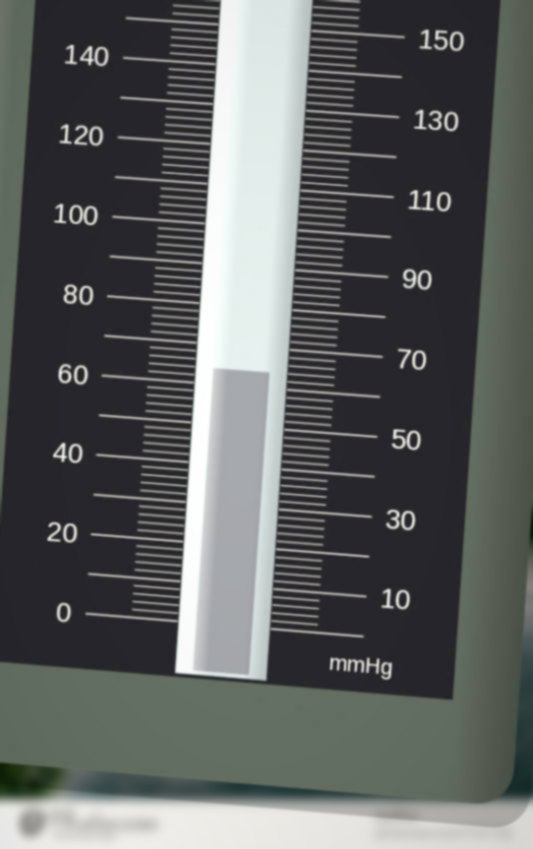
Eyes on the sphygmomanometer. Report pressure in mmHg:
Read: 64 mmHg
